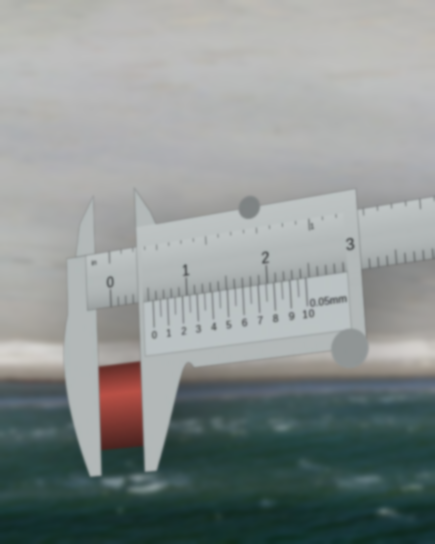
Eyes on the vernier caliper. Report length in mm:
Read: 5.6 mm
